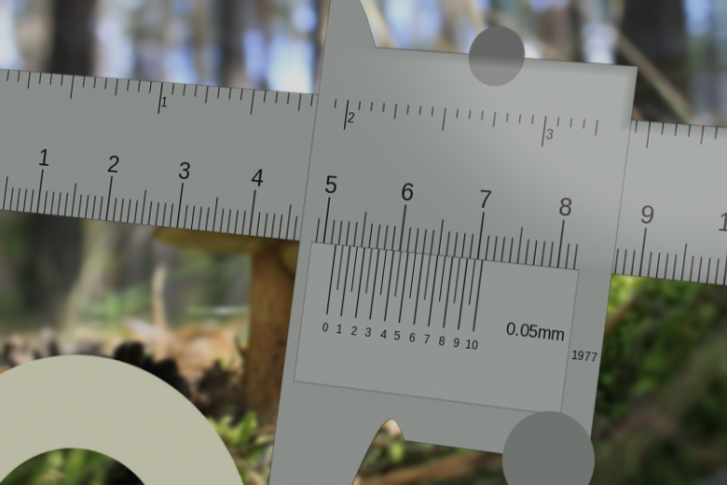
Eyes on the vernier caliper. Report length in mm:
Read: 51.6 mm
